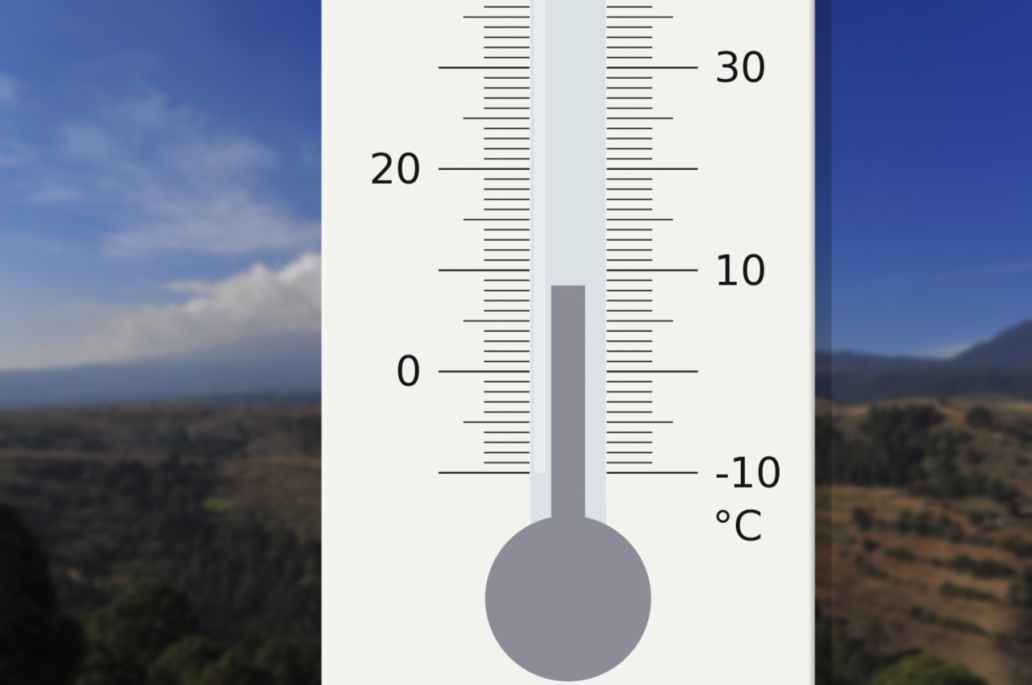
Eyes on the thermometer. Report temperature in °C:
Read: 8.5 °C
